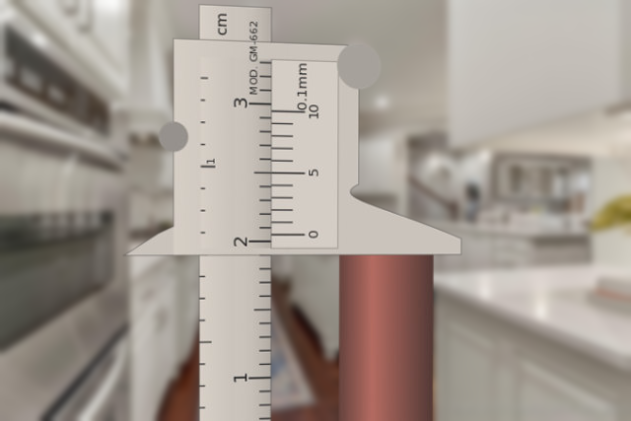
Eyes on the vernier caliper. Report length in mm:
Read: 20.5 mm
